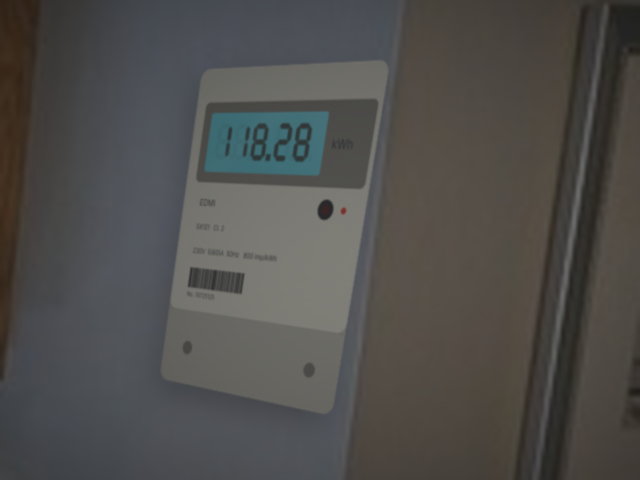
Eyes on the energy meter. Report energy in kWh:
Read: 118.28 kWh
